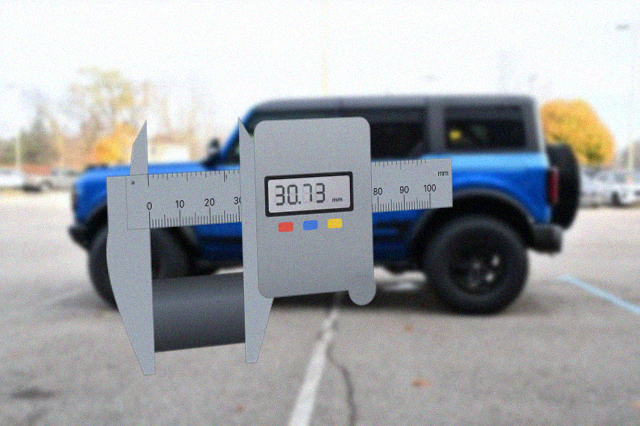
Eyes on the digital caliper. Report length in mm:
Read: 30.73 mm
